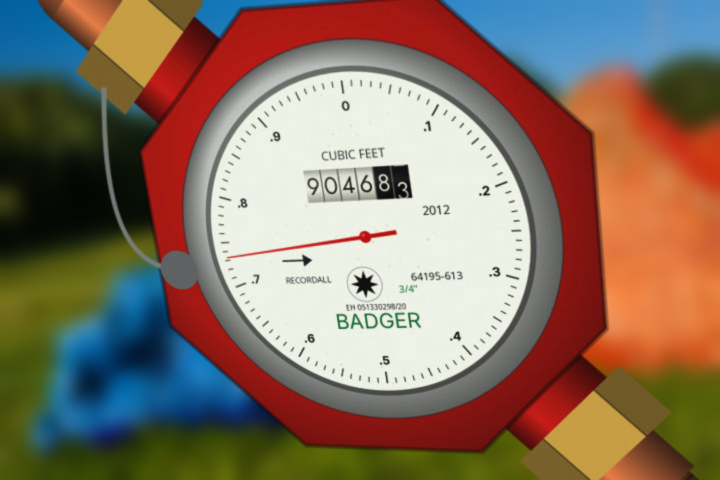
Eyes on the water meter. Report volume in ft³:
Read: 904682.73 ft³
